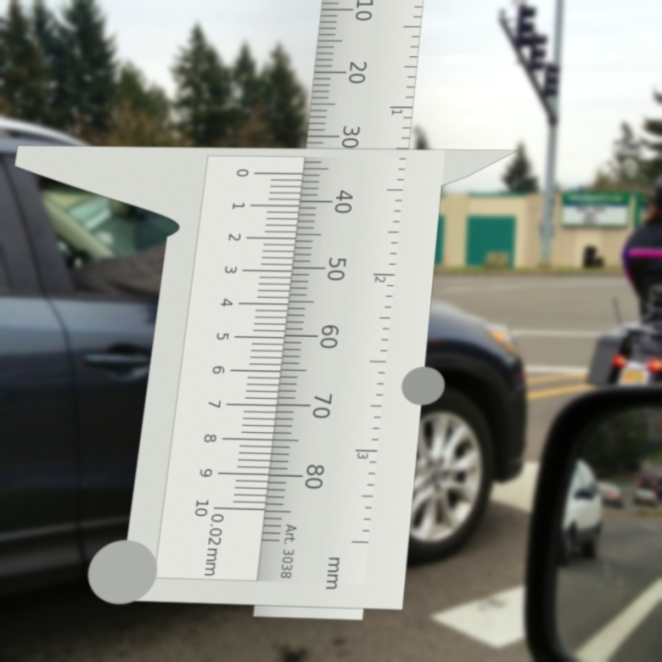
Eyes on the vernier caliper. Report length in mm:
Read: 35.8 mm
